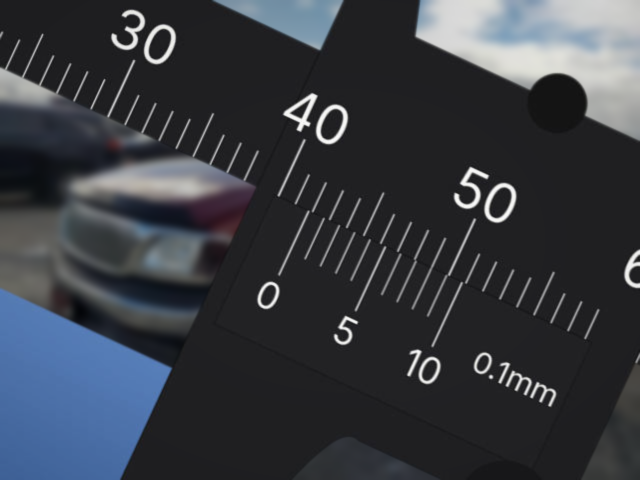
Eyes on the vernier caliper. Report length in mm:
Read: 41.8 mm
